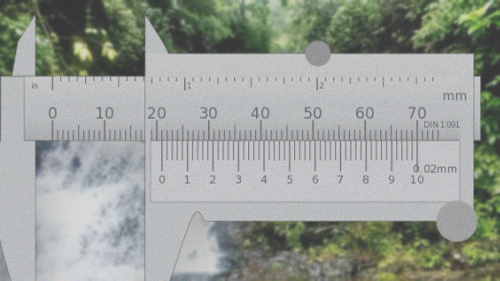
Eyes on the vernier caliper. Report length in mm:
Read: 21.0 mm
